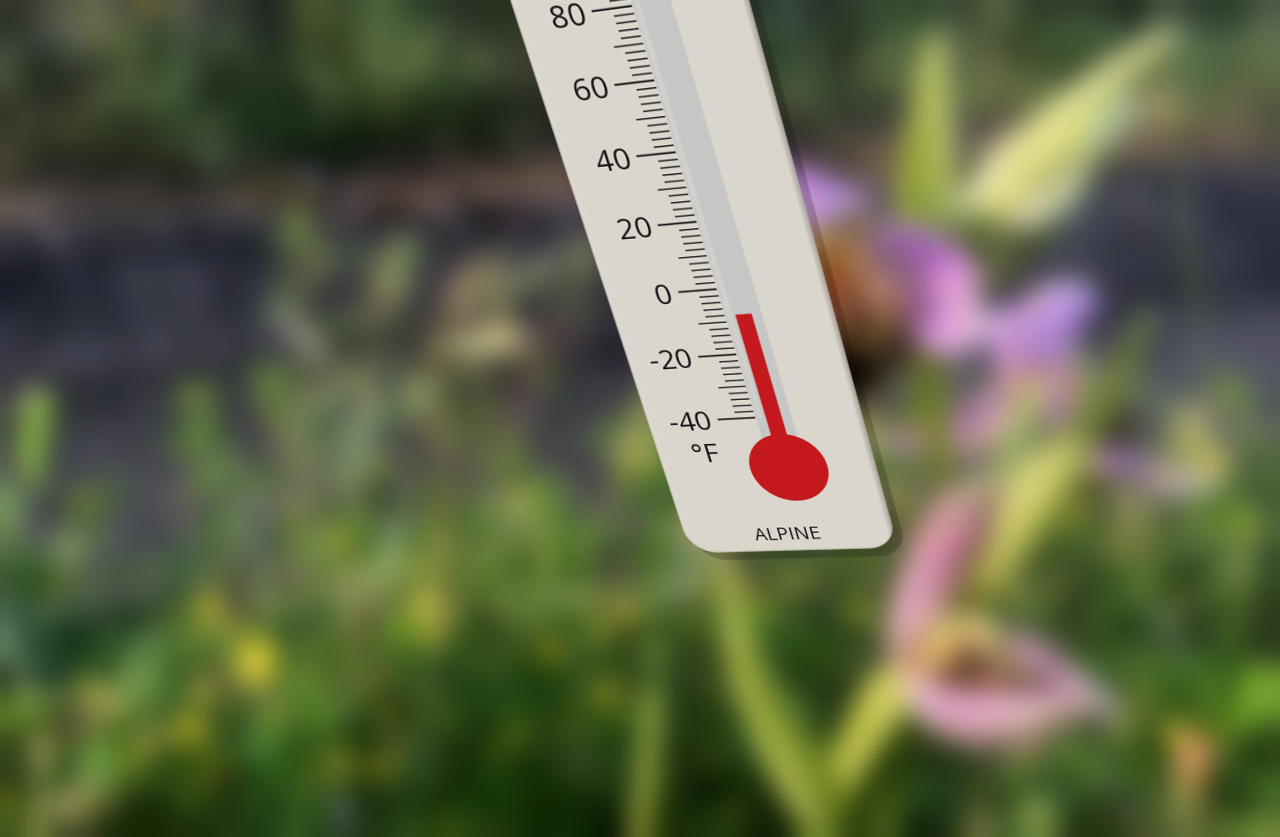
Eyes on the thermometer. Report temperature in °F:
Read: -8 °F
